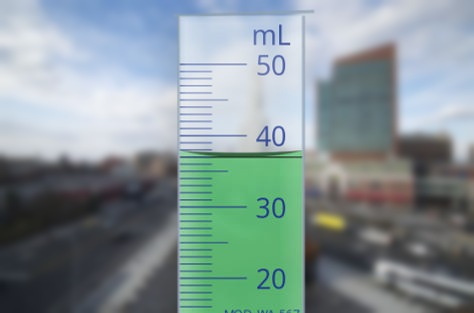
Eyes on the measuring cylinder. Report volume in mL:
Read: 37 mL
